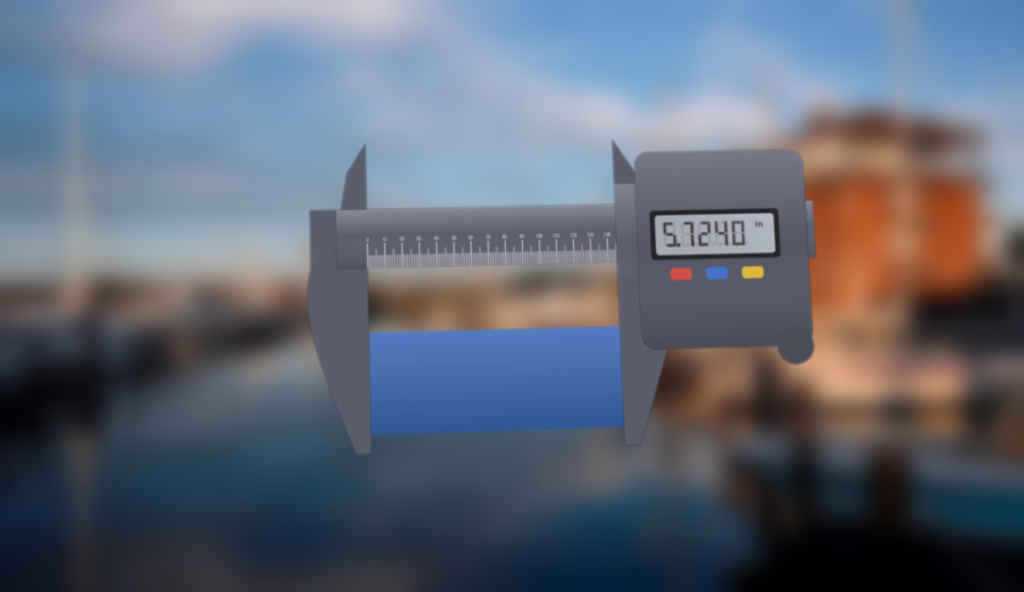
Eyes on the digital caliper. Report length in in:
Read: 5.7240 in
